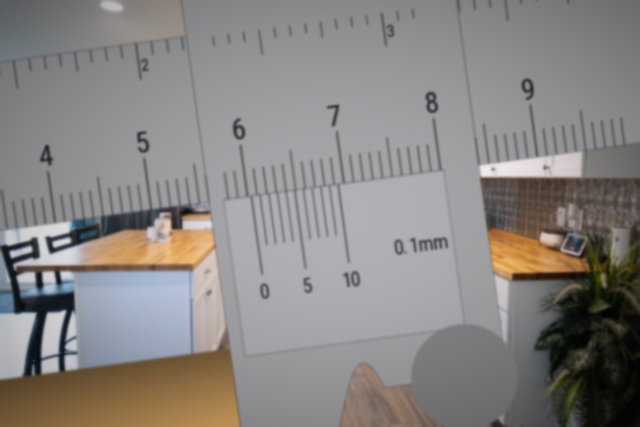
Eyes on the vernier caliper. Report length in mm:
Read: 60.4 mm
